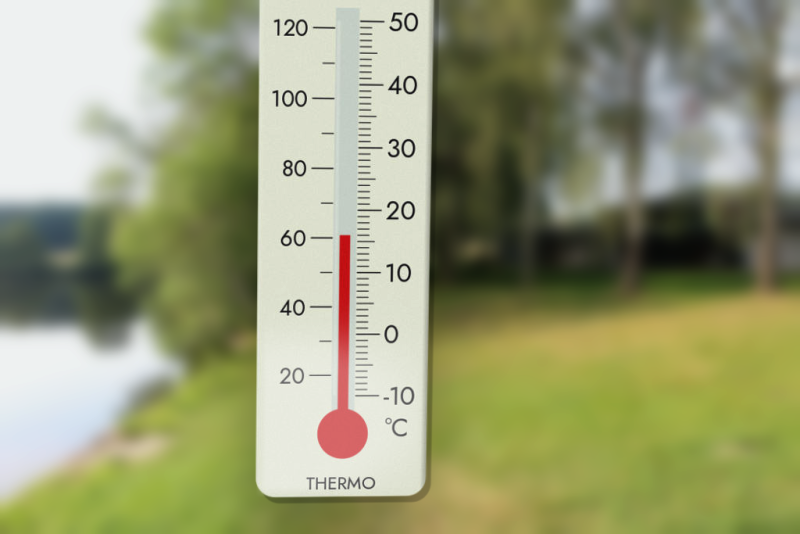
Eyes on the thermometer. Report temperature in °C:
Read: 16 °C
